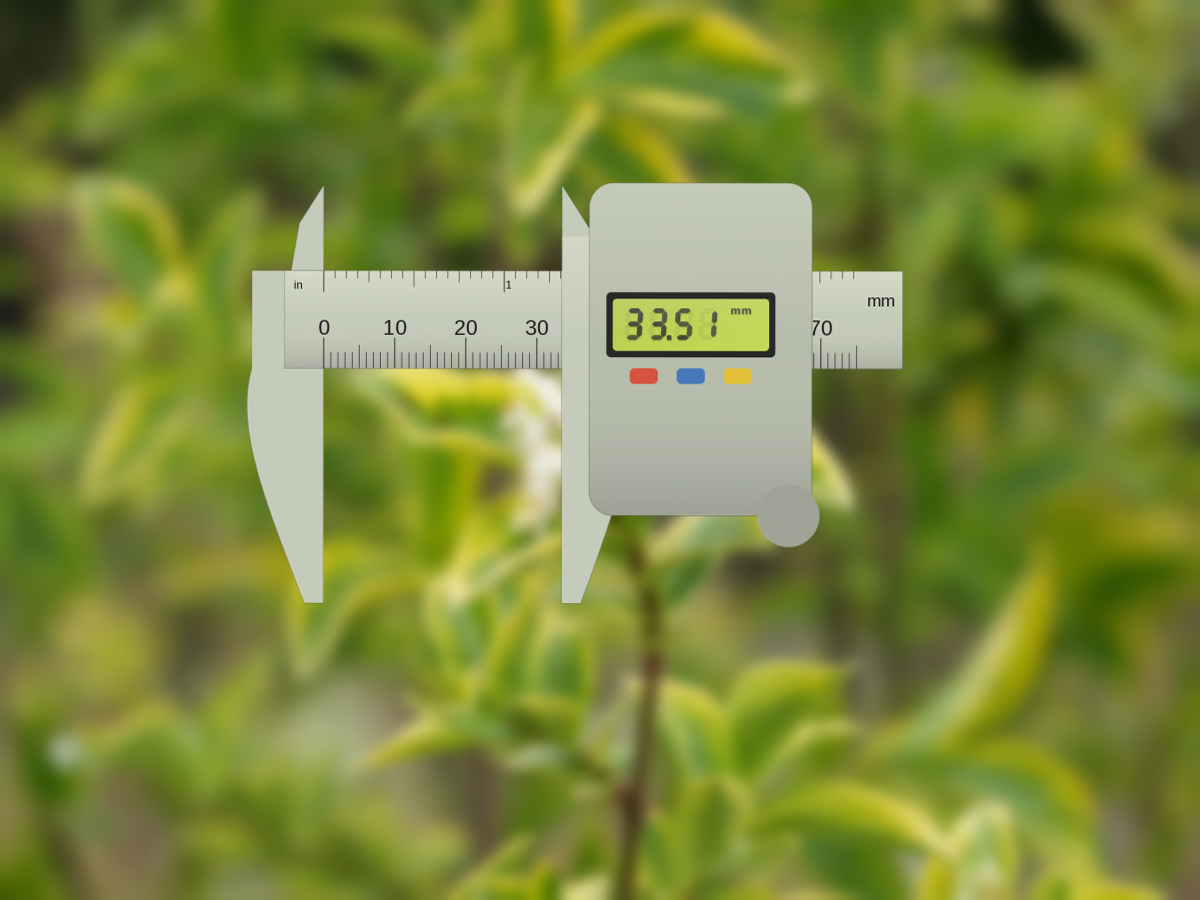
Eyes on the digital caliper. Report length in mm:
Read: 33.51 mm
